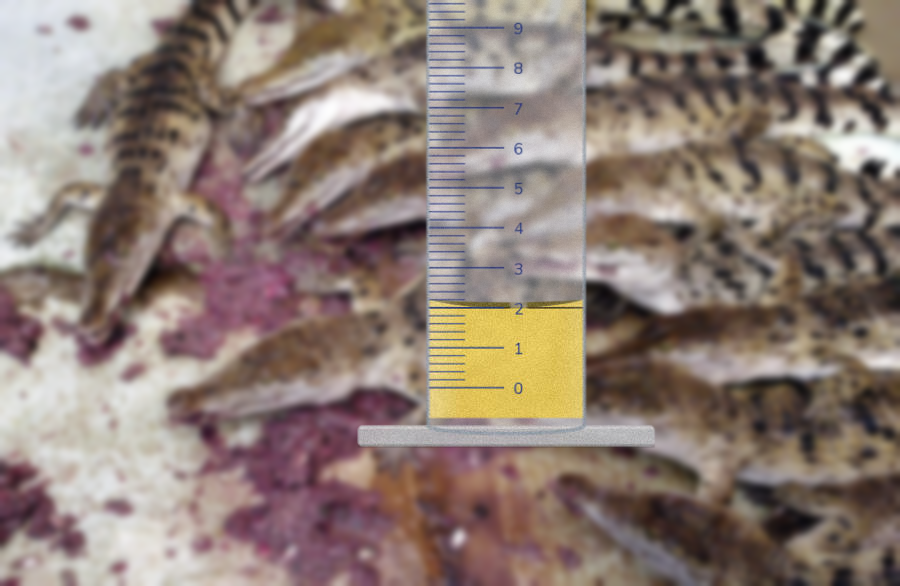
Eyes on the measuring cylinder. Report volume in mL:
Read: 2 mL
